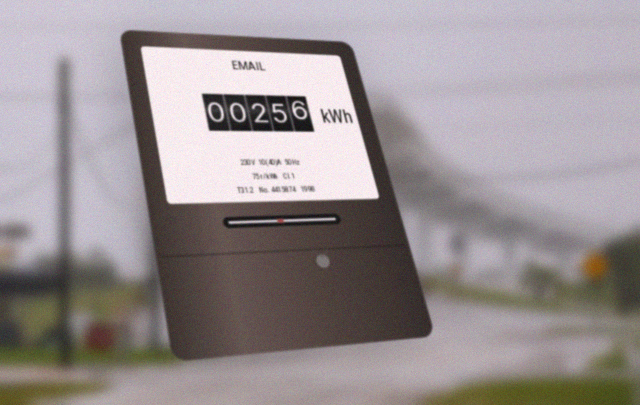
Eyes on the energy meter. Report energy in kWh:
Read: 256 kWh
